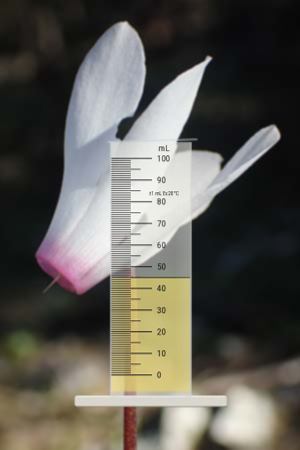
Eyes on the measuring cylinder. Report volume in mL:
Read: 45 mL
